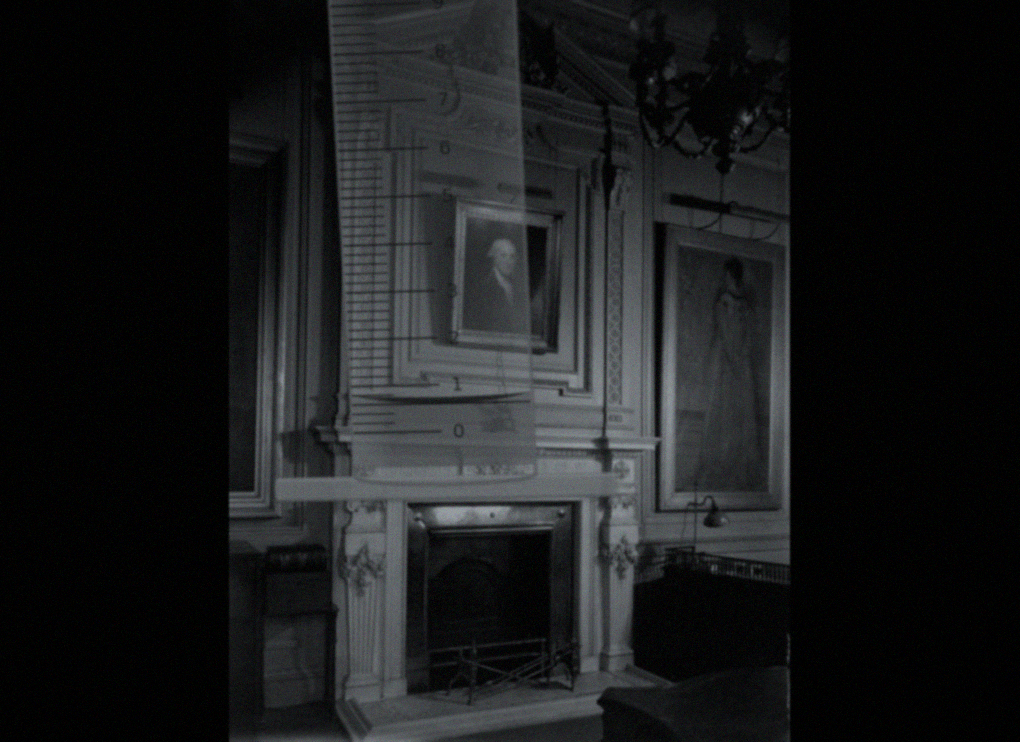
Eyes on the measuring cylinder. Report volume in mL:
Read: 0.6 mL
